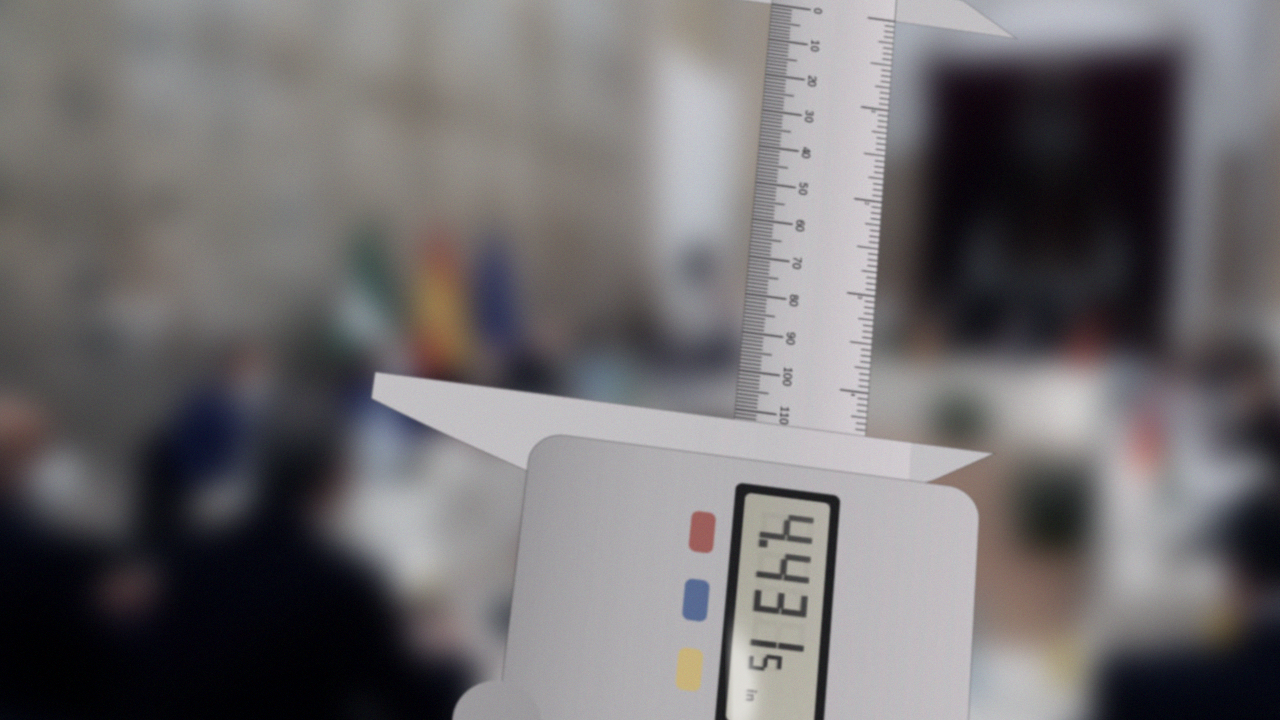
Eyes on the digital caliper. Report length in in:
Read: 4.4315 in
